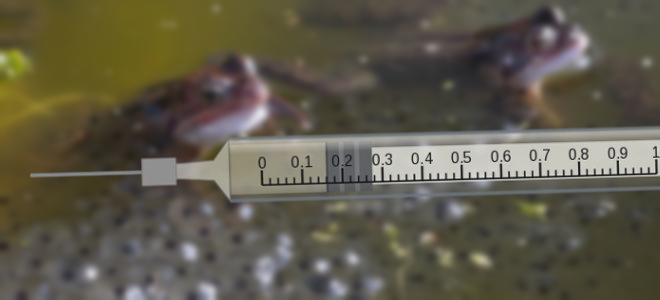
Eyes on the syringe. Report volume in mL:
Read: 0.16 mL
